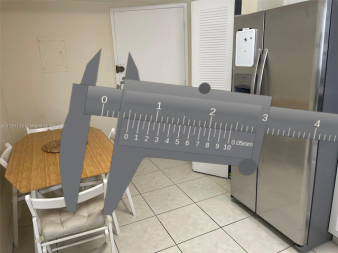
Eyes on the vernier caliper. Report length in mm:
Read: 5.0 mm
